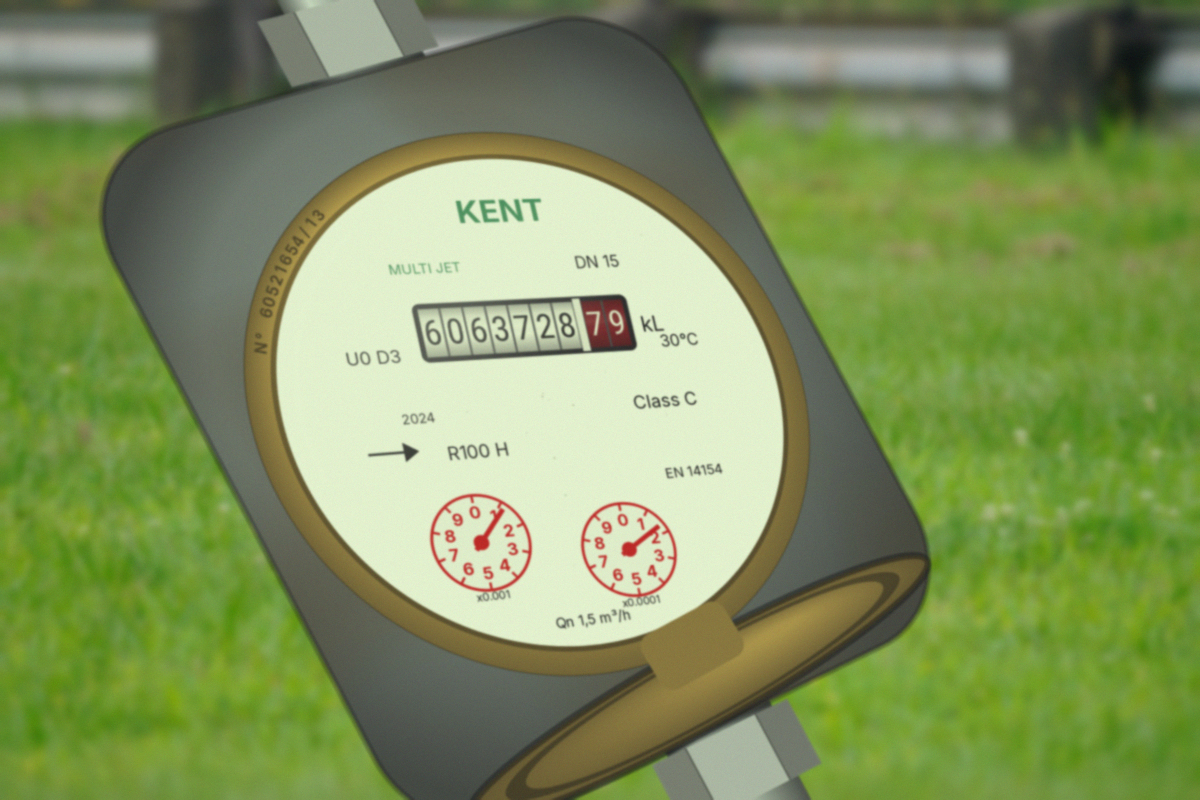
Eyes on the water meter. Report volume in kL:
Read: 6063728.7911 kL
